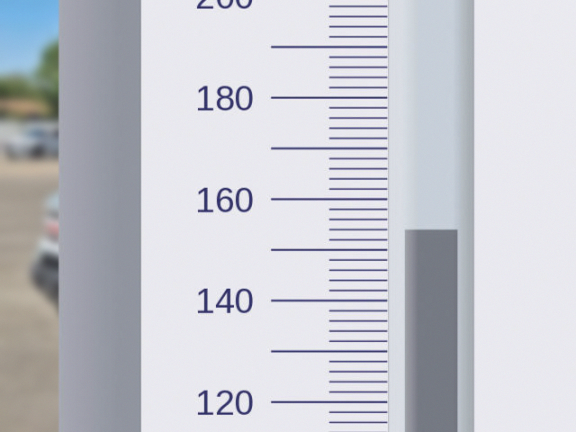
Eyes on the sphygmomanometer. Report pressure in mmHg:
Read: 154 mmHg
